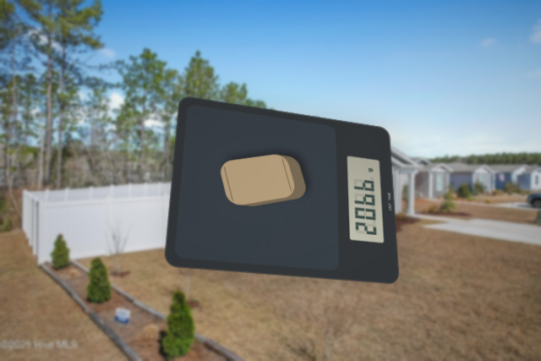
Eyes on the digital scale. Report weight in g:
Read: 2066 g
